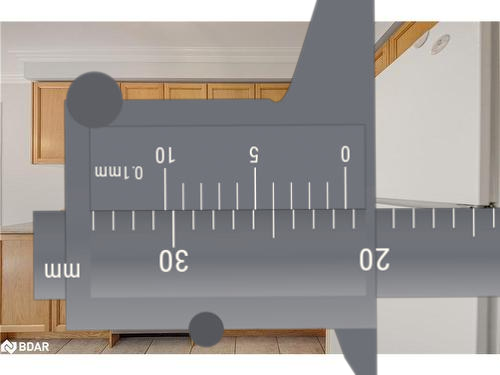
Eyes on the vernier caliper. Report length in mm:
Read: 21.4 mm
